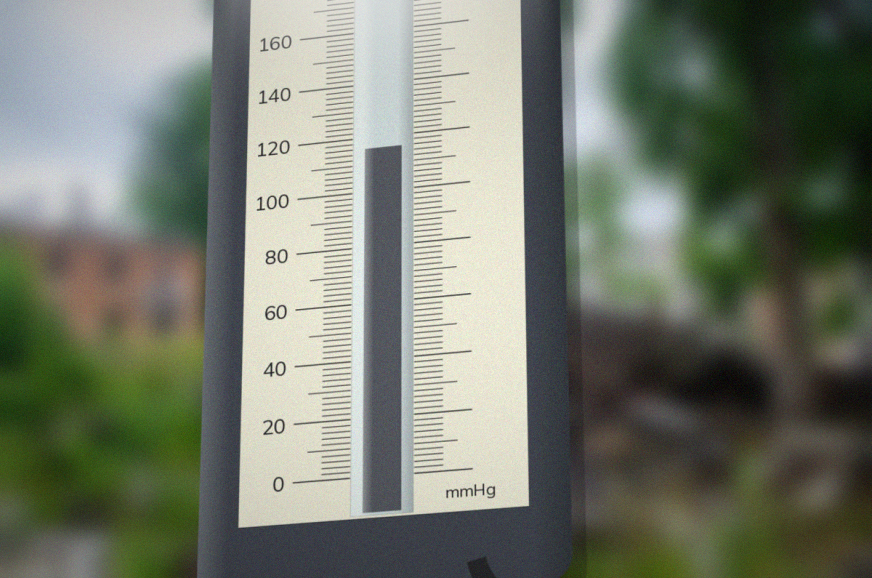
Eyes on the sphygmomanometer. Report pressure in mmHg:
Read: 116 mmHg
